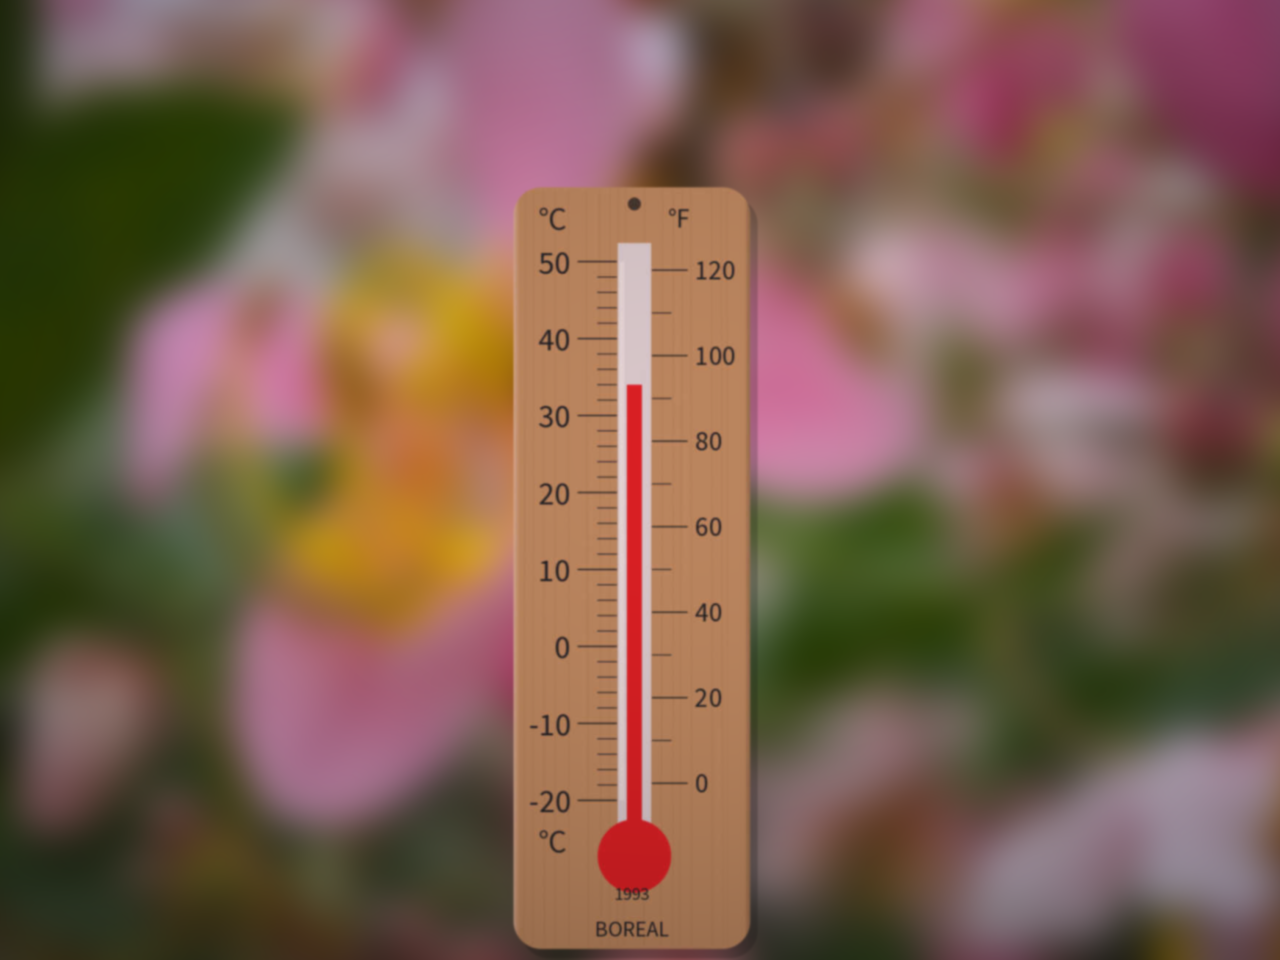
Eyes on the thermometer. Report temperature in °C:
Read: 34 °C
